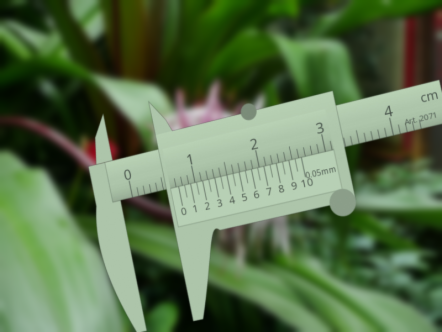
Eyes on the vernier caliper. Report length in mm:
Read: 7.4 mm
